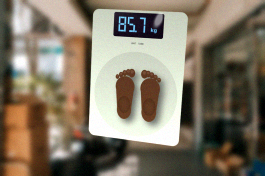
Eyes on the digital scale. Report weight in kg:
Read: 85.7 kg
